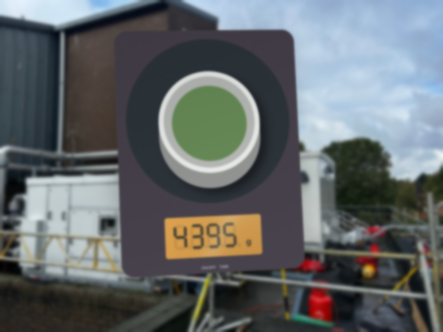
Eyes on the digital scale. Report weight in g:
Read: 4395 g
